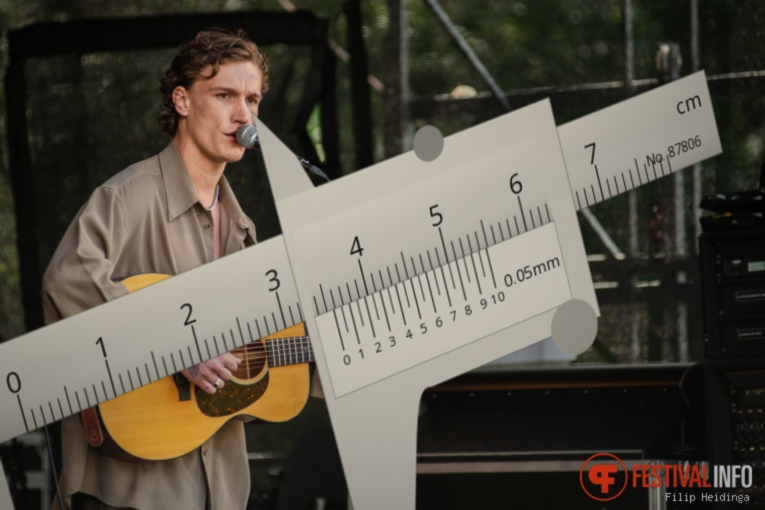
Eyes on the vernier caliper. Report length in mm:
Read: 35.8 mm
